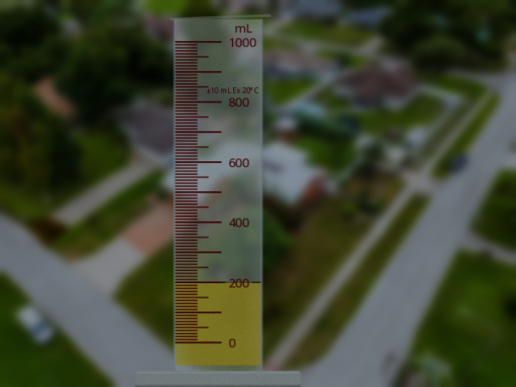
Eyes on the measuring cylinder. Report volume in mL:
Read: 200 mL
